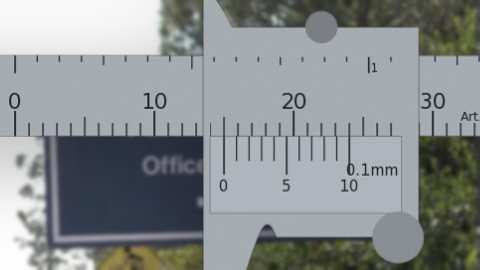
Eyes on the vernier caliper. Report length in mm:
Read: 15.0 mm
